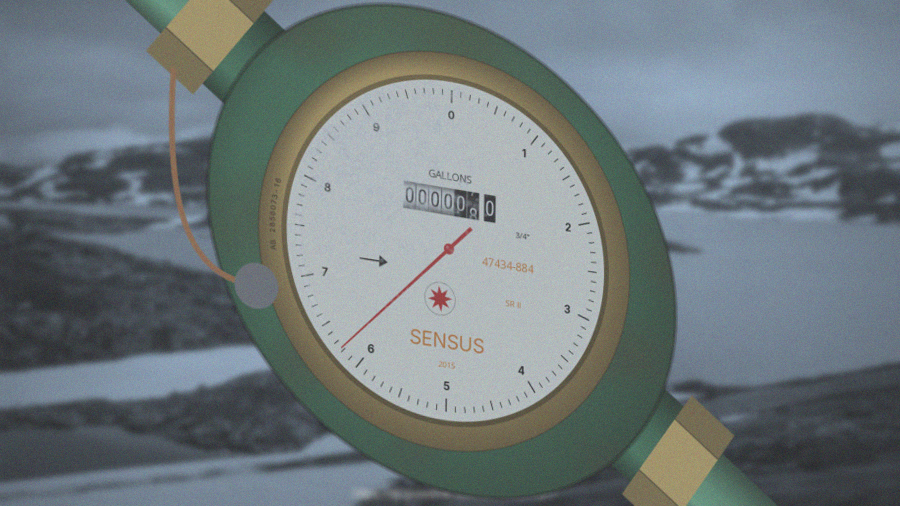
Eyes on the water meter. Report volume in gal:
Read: 76.2 gal
